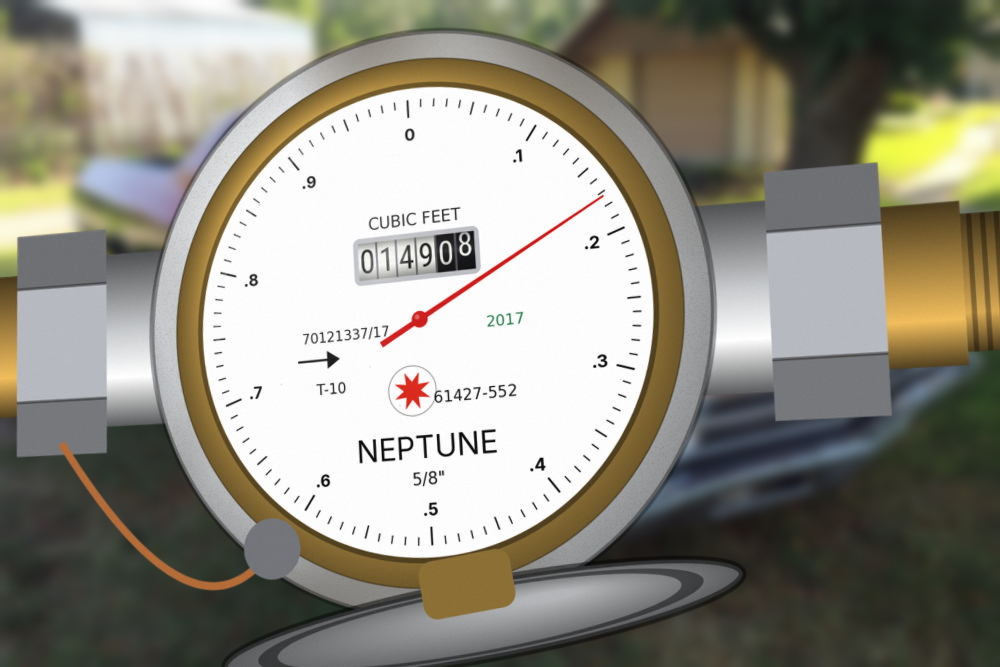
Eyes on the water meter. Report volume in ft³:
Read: 14908.17 ft³
